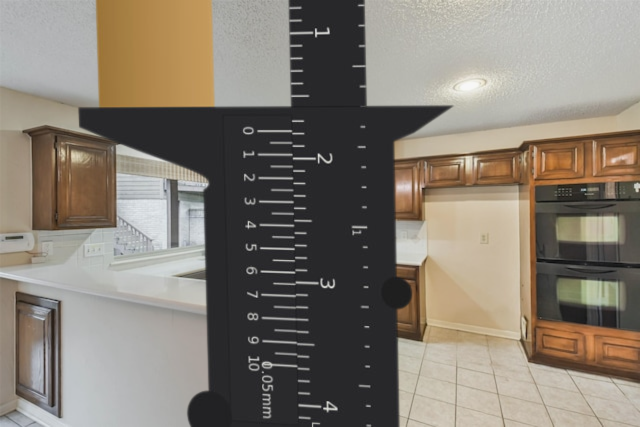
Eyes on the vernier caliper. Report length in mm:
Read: 17.8 mm
